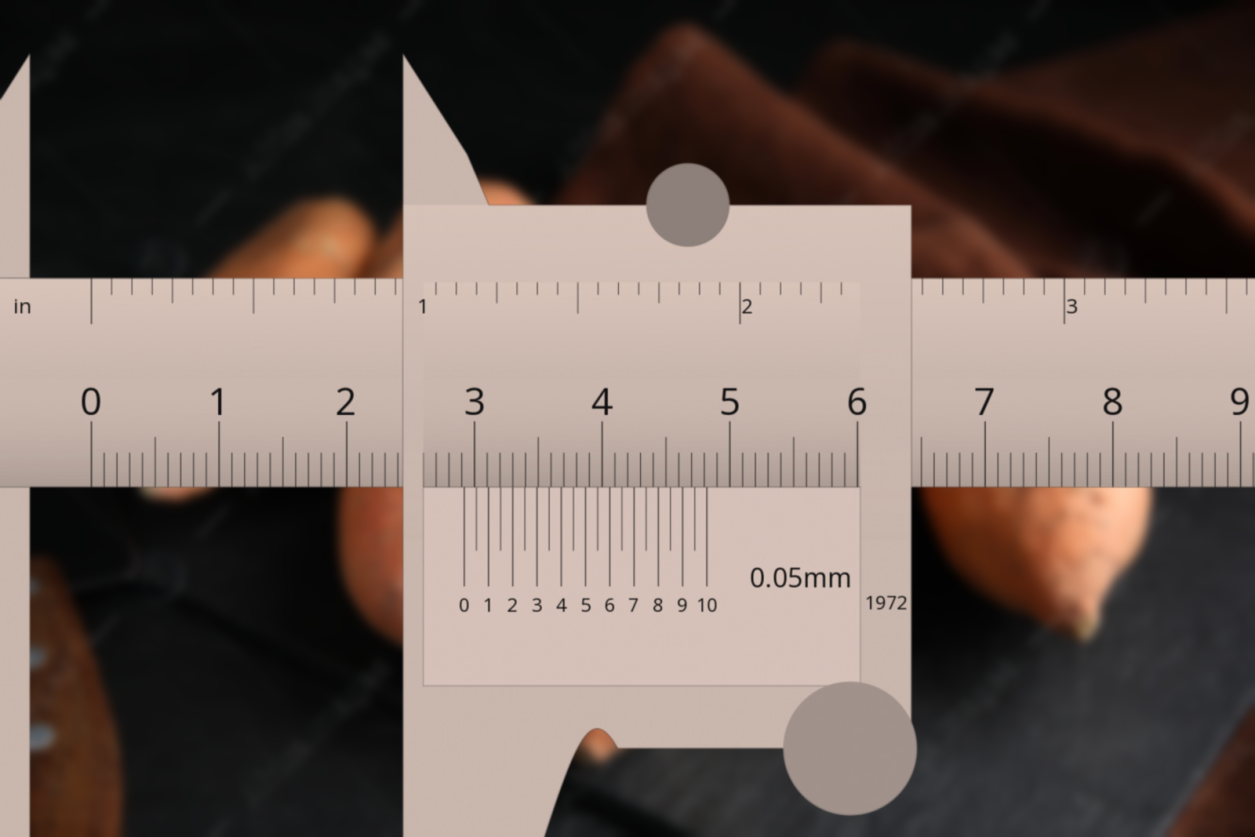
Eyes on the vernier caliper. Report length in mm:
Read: 29.2 mm
